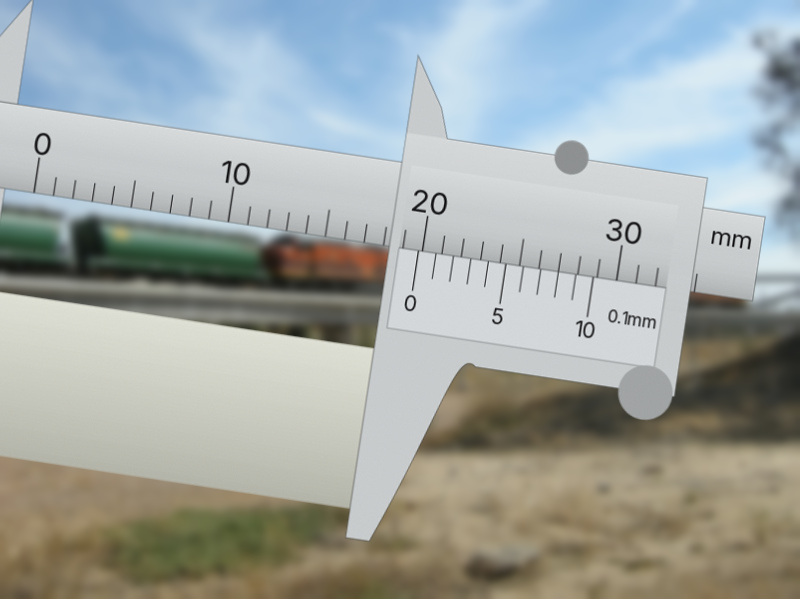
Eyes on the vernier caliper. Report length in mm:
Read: 19.8 mm
